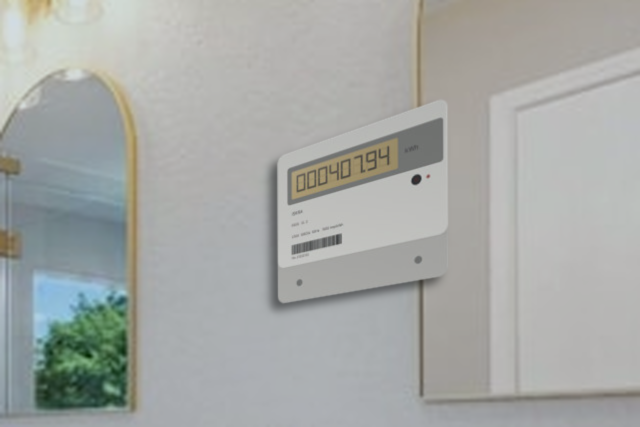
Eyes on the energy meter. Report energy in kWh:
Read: 407.94 kWh
